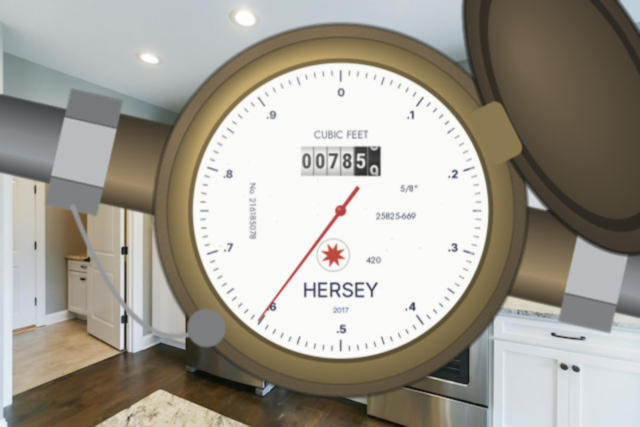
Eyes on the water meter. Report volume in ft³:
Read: 7858.60 ft³
